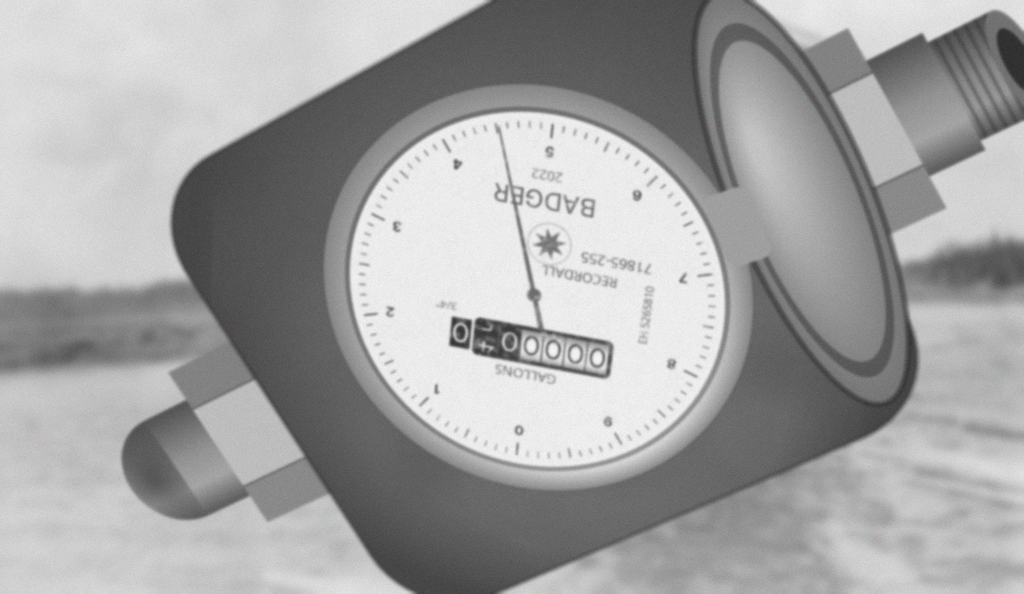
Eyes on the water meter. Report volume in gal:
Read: 44.5 gal
